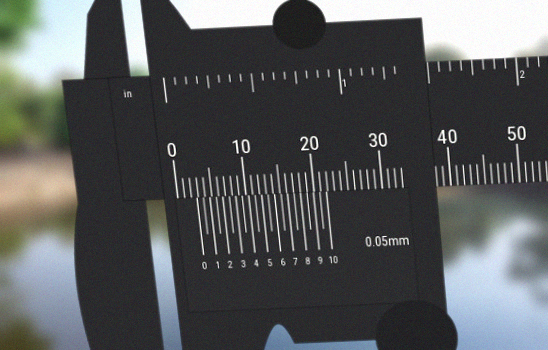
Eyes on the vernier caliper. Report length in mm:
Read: 2.8 mm
